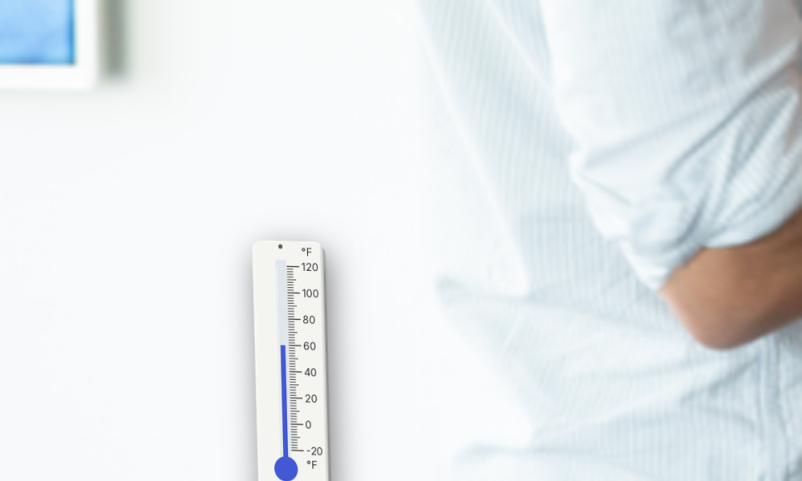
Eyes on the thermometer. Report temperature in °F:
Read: 60 °F
